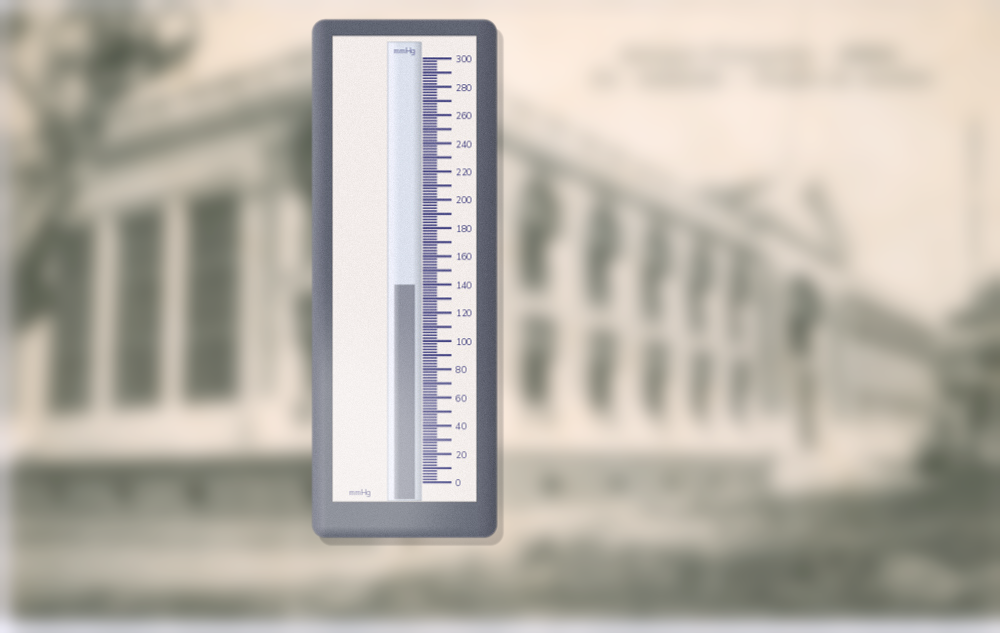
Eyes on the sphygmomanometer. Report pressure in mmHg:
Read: 140 mmHg
